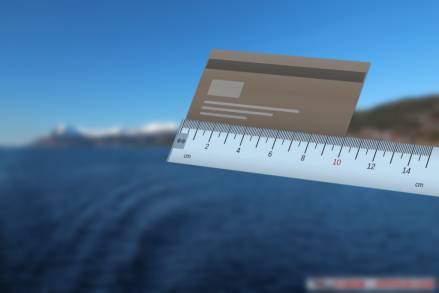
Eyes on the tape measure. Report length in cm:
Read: 10 cm
